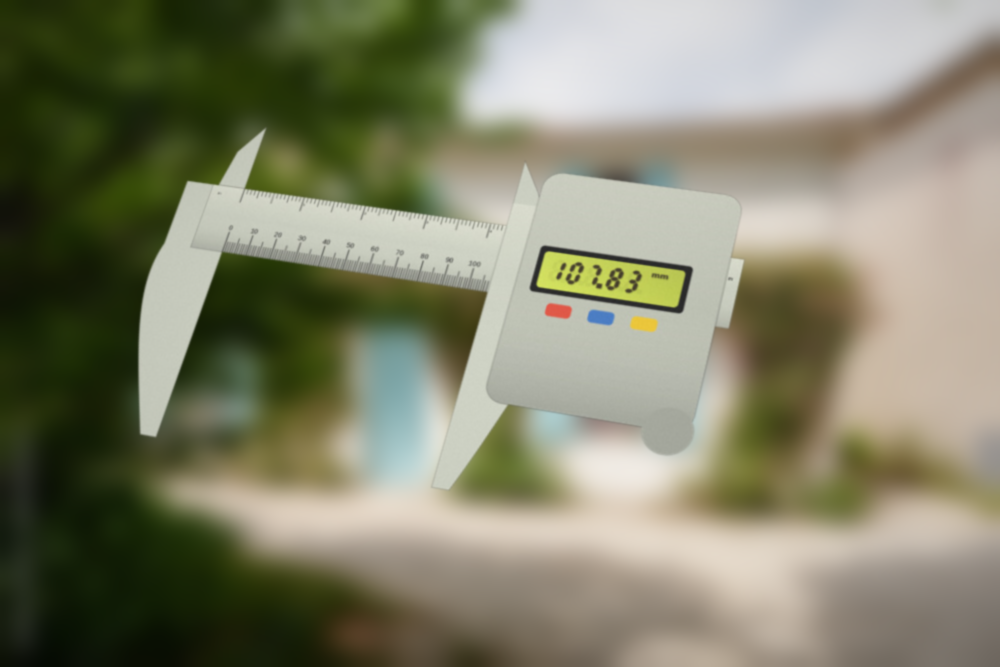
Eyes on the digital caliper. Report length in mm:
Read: 107.83 mm
